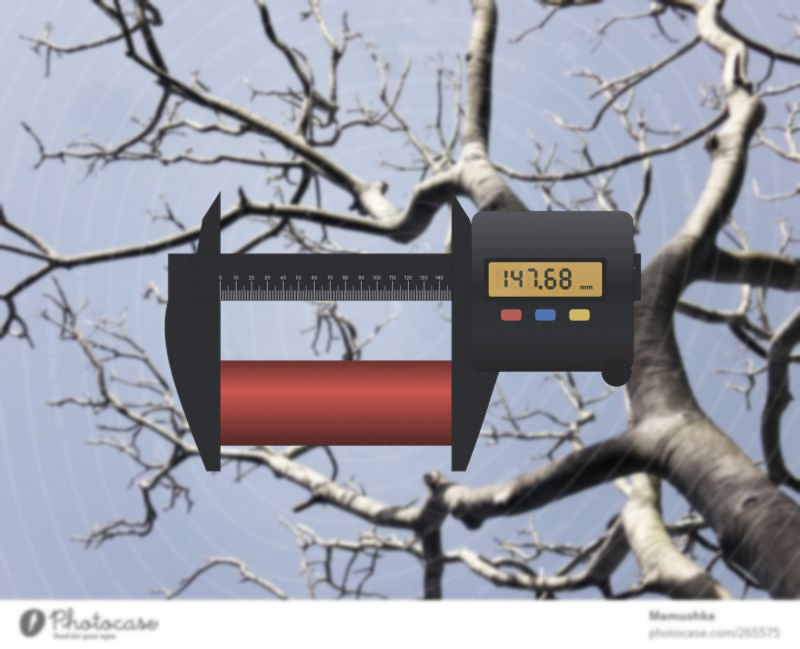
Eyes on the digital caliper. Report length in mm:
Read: 147.68 mm
